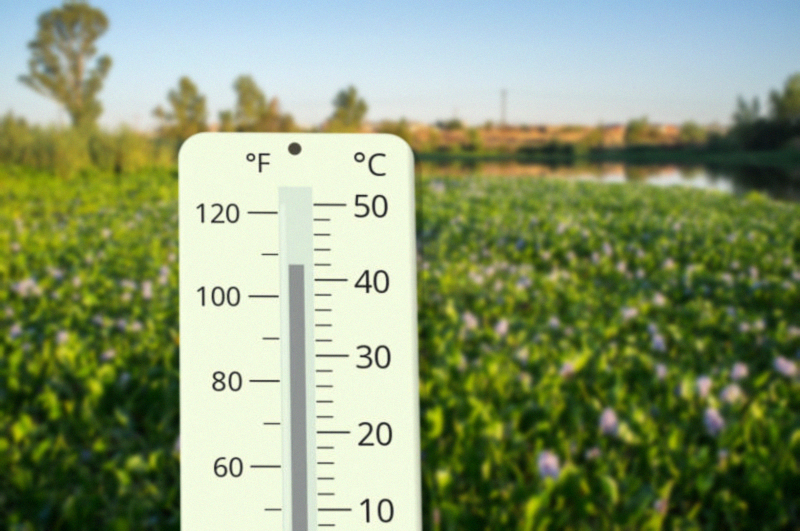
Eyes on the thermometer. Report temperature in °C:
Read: 42 °C
